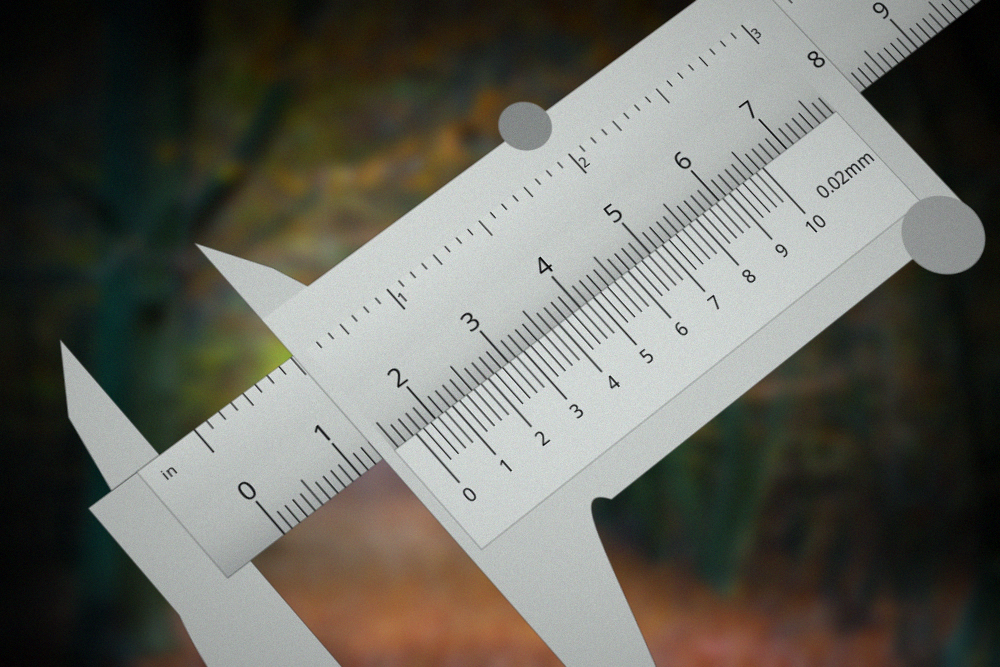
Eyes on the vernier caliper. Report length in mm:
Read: 17.4 mm
